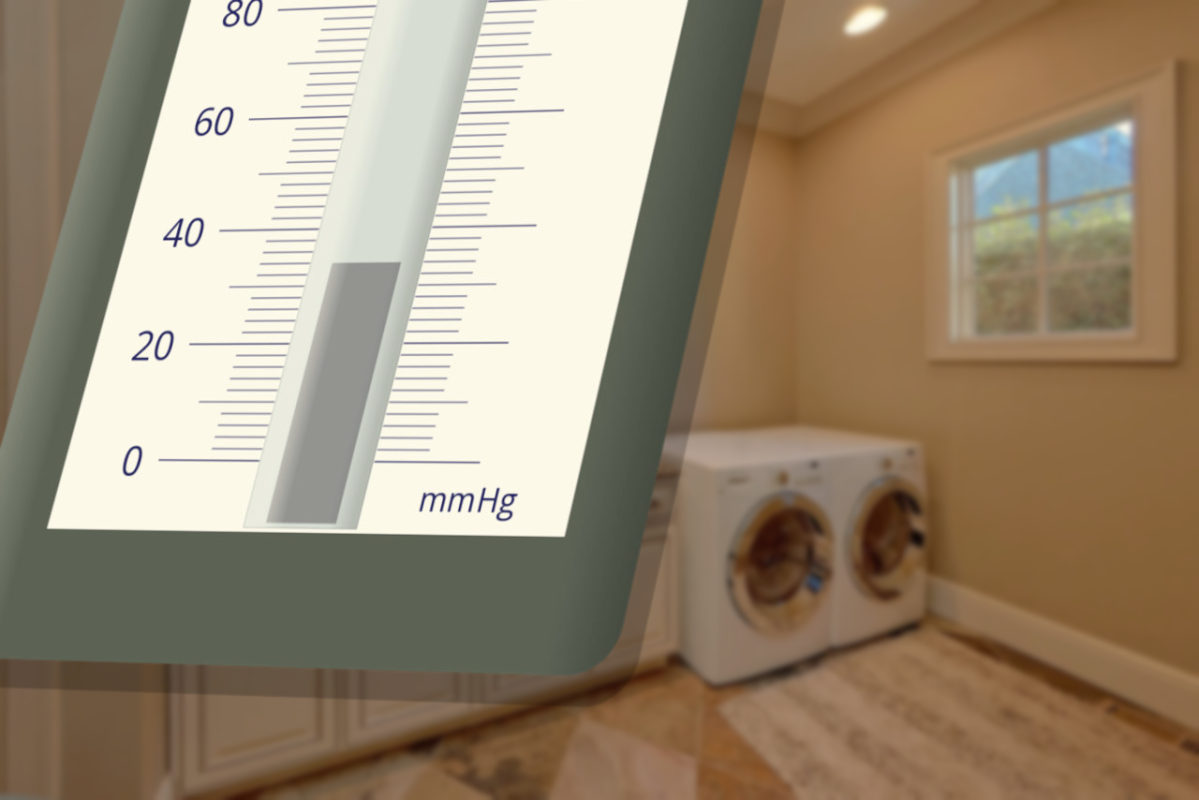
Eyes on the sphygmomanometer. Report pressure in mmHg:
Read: 34 mmHg
